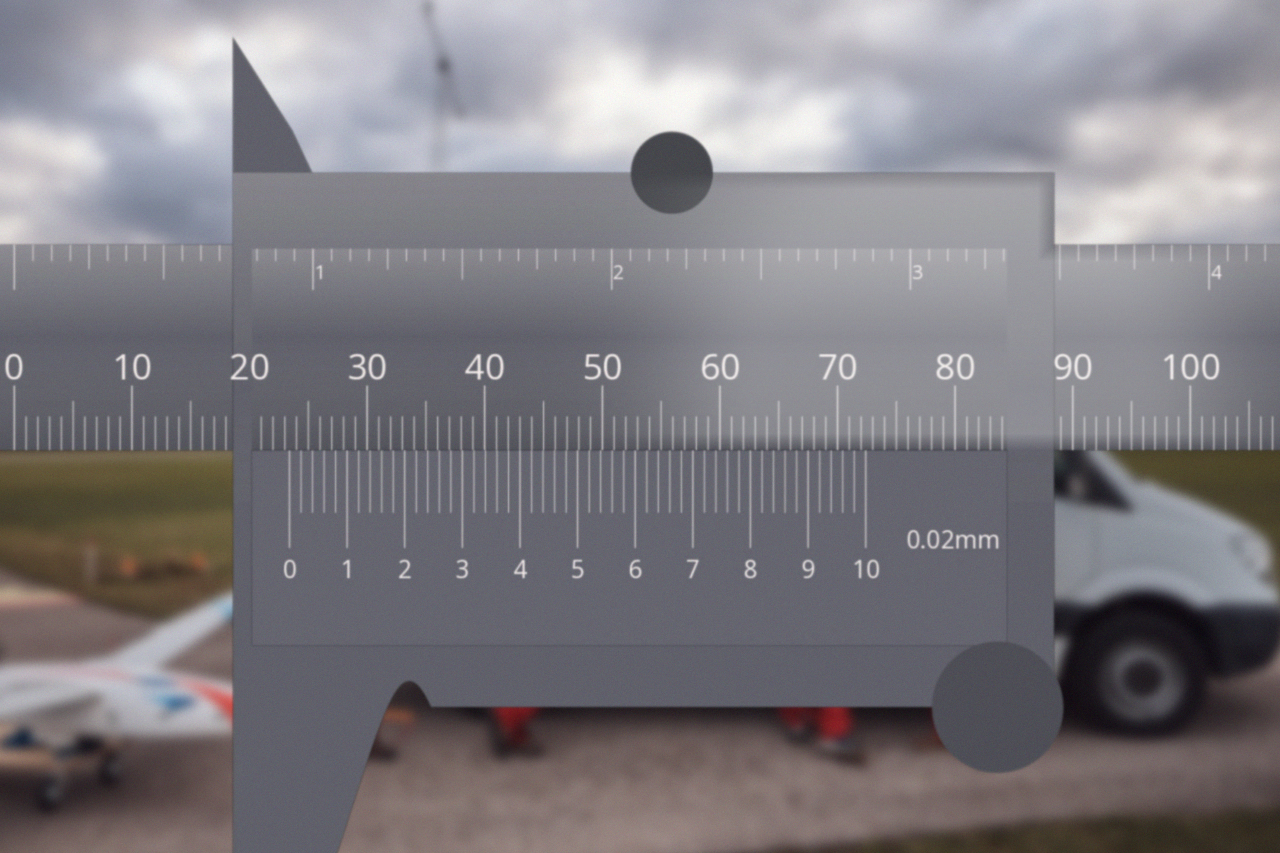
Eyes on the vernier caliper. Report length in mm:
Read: 23.4 mm
